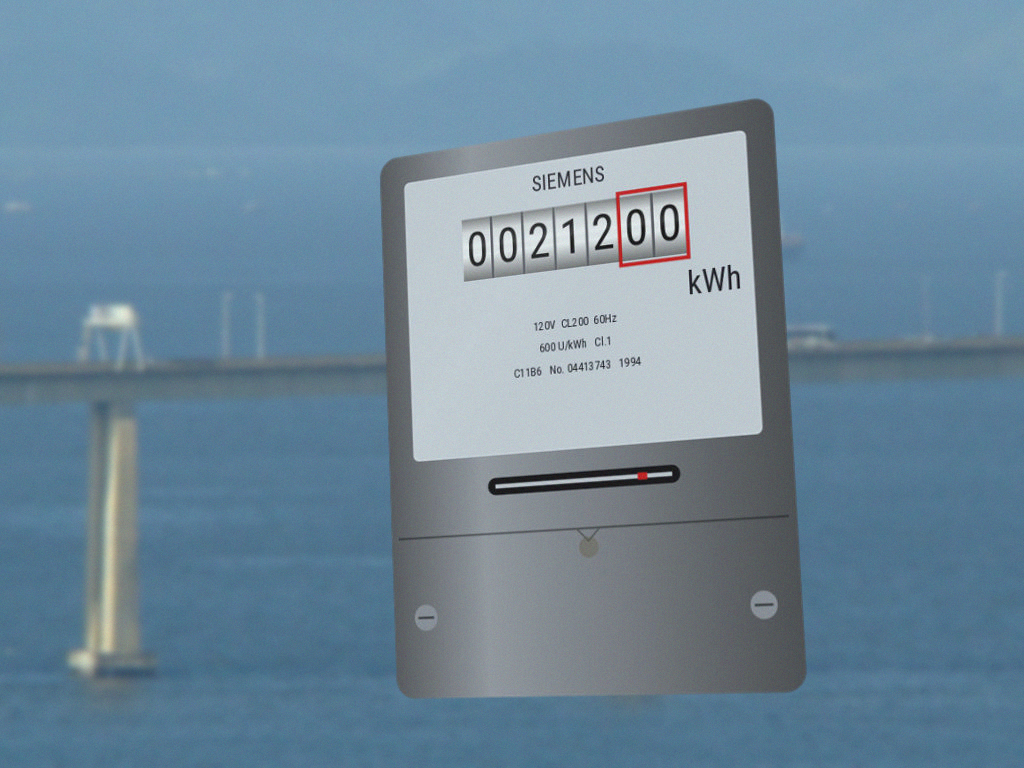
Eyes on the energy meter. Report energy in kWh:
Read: 212.00 kWh
